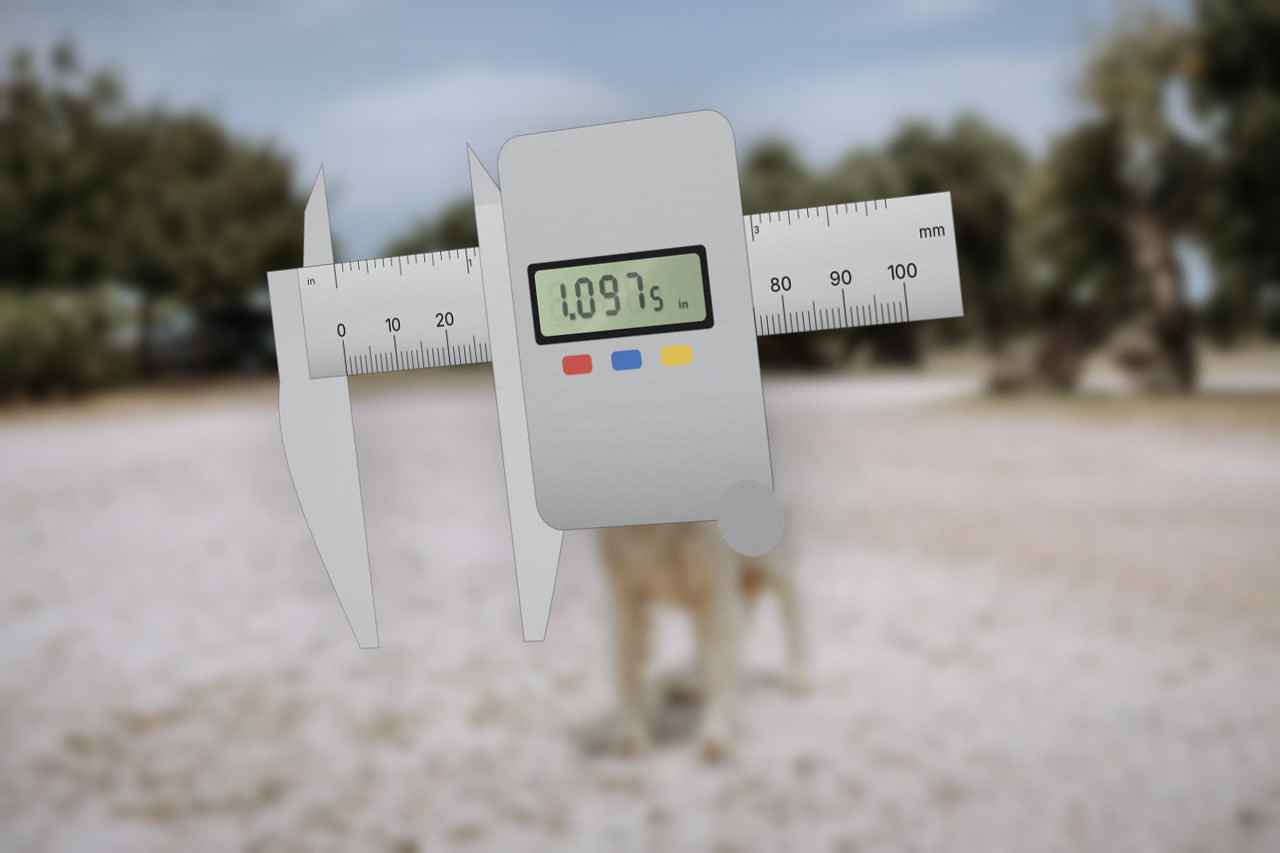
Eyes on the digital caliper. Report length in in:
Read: 1.0975 in
